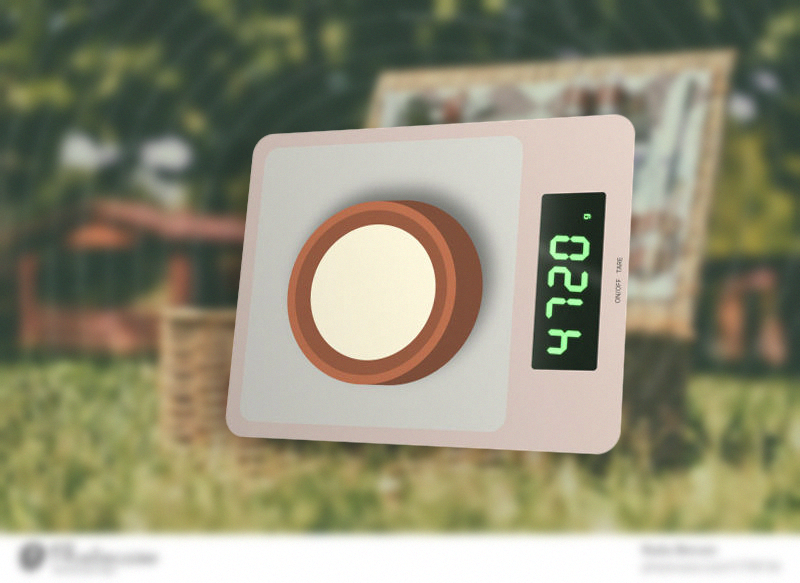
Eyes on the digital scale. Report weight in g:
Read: 4720 g
